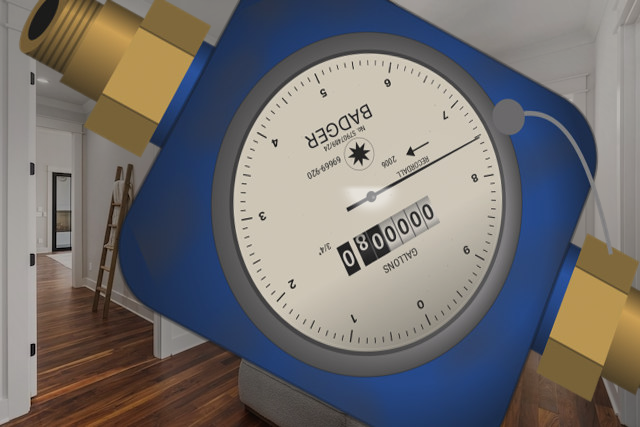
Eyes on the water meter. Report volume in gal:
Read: 77.5 gal
